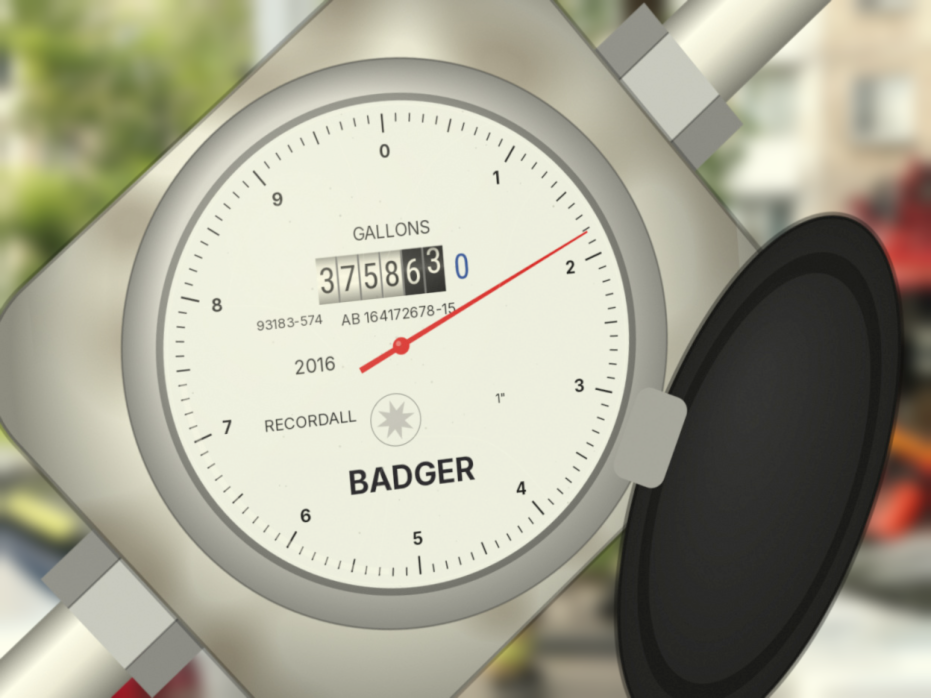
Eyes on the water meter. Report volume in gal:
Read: 3758631.8 gal
